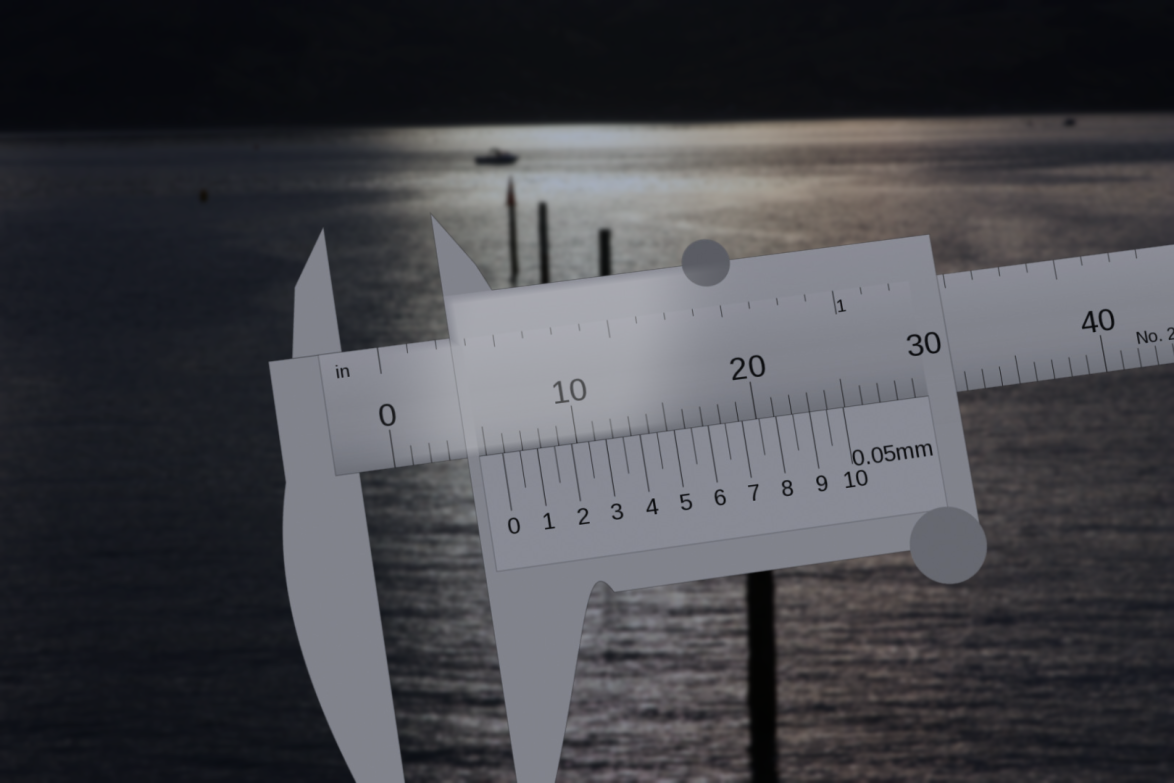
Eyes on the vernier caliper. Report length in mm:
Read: 5.9 mm
